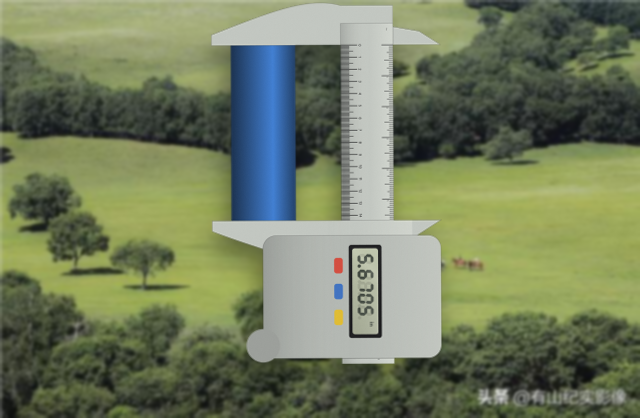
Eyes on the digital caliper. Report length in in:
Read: 5.6705 in
